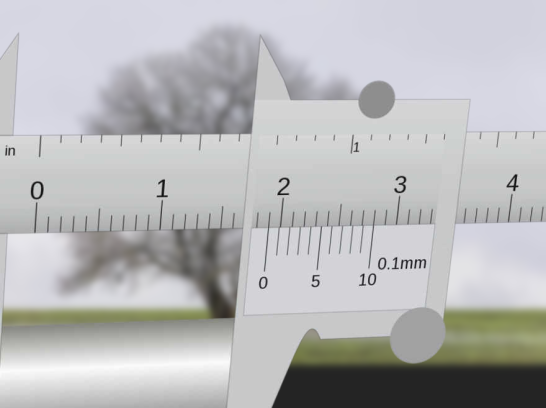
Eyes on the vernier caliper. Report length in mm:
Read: 19.0 mm
